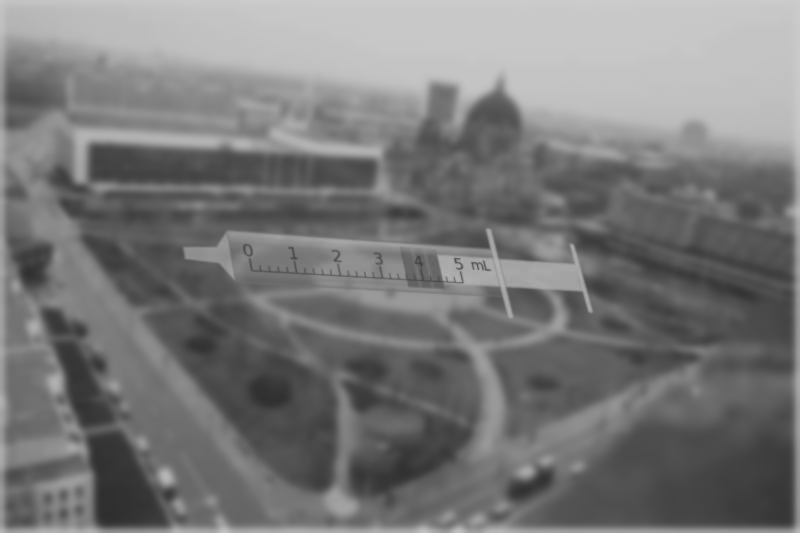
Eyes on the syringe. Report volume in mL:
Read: 3.6 mL
